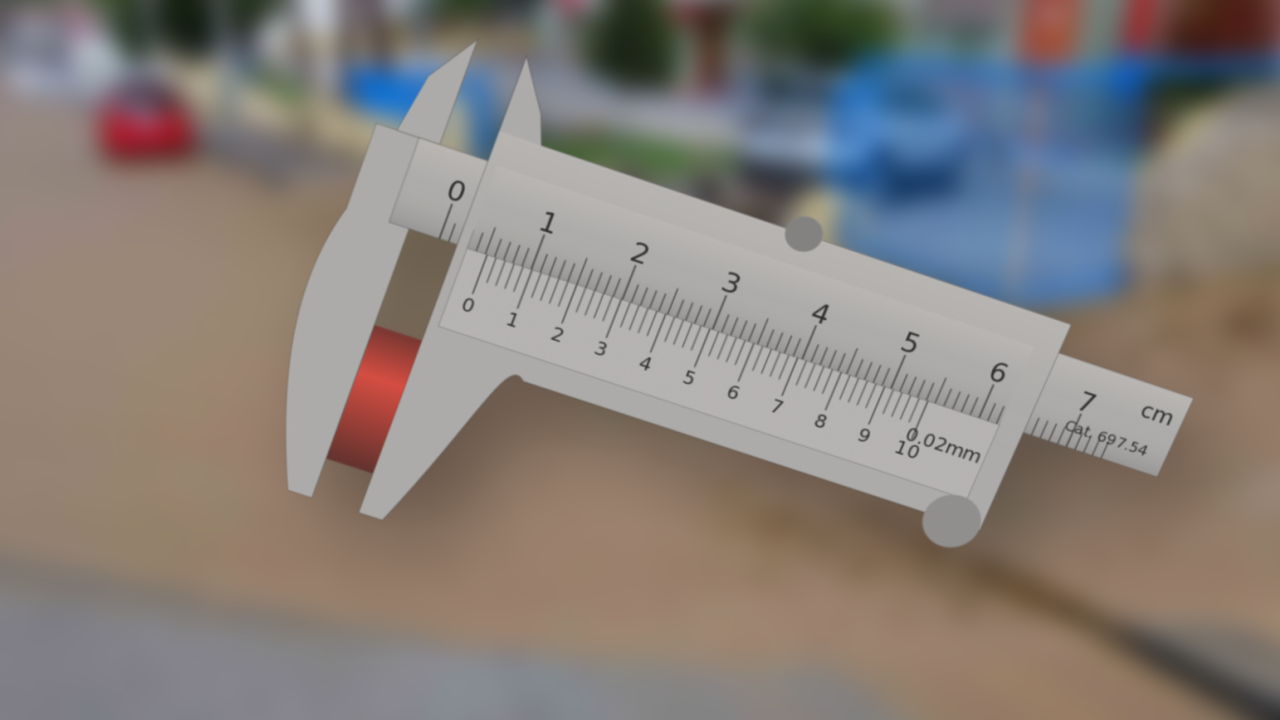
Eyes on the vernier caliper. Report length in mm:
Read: 5.2 mm
